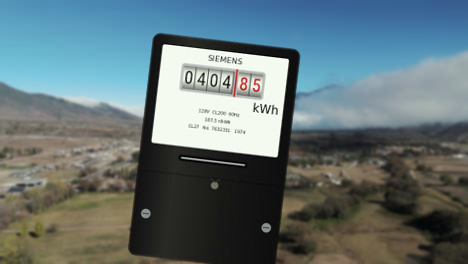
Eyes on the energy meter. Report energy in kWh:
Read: 404.85 kWh
